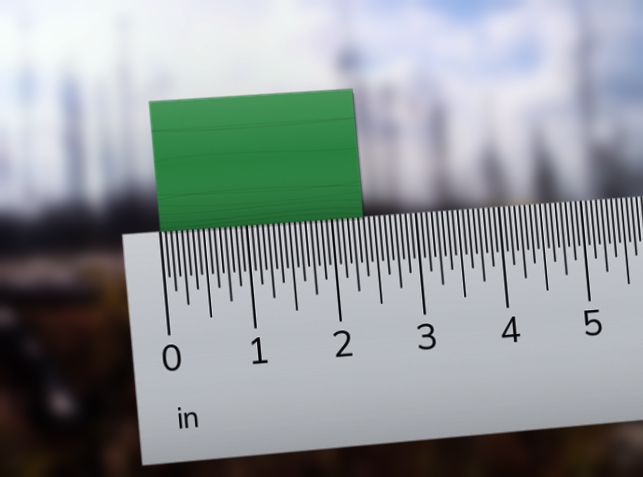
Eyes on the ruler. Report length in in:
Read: 2.375 in
